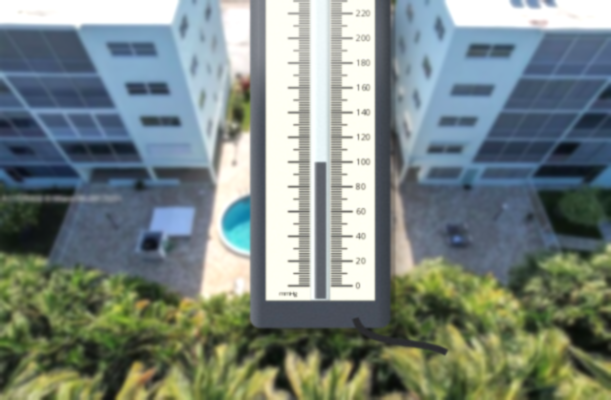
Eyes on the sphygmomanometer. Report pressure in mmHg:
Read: 100 mmHg
